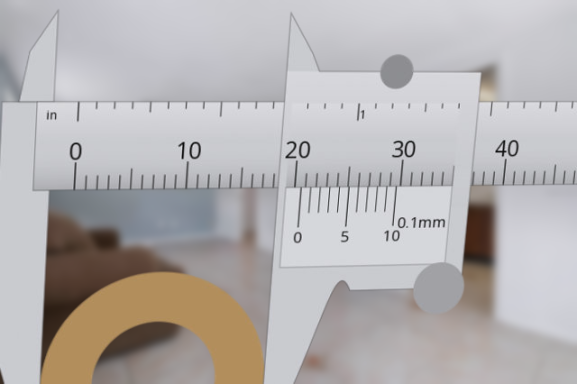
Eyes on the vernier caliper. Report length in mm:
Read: 20.6 mm
